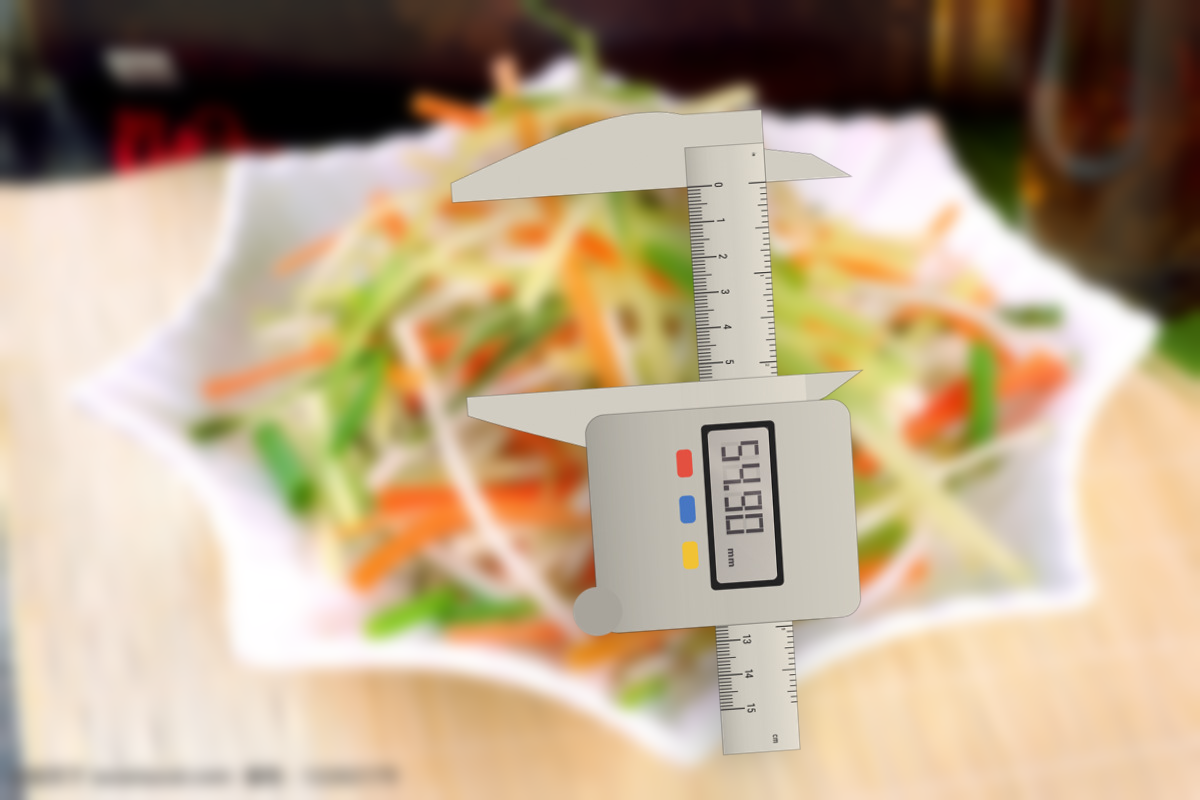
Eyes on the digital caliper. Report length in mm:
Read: 54.90 mm
